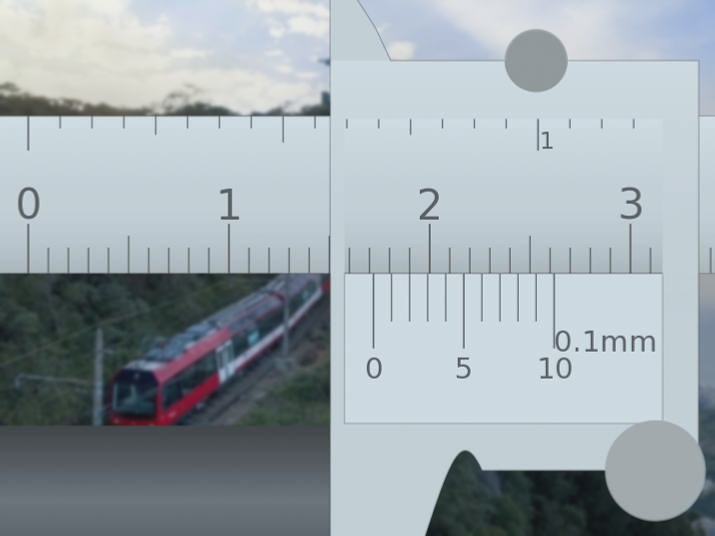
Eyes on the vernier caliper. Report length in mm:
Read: 17.2 mm
